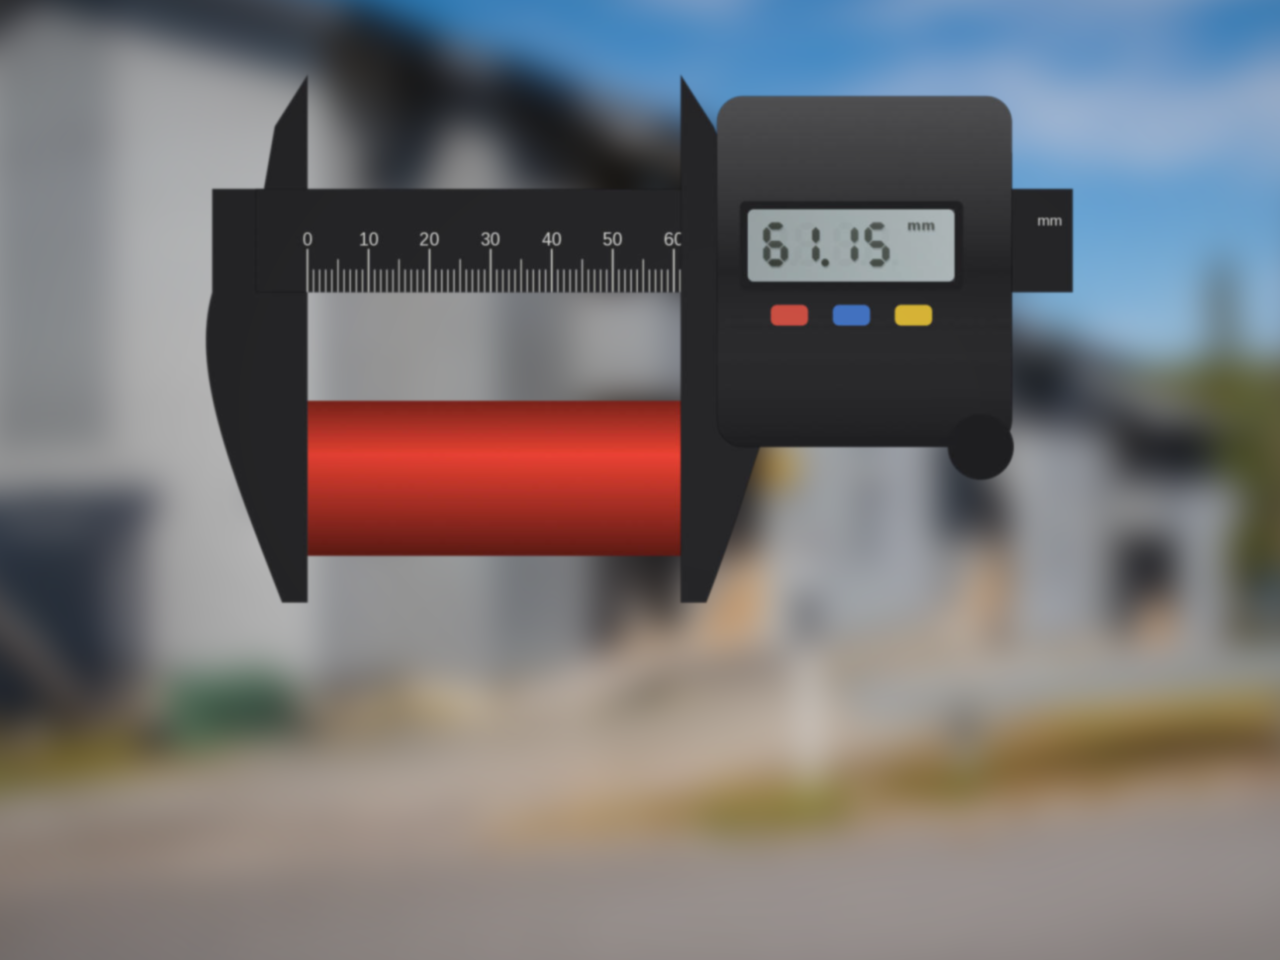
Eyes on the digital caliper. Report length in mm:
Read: 61.15 mm
